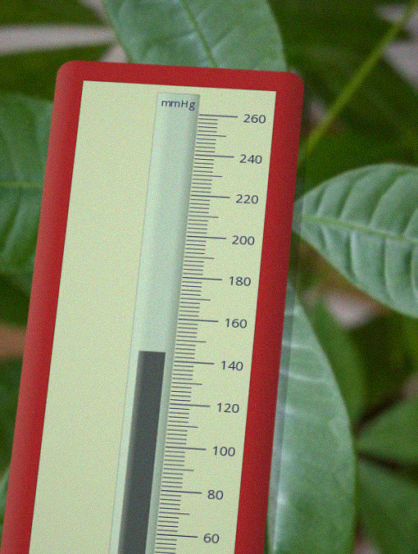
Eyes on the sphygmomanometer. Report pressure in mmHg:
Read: 144 mmHg
